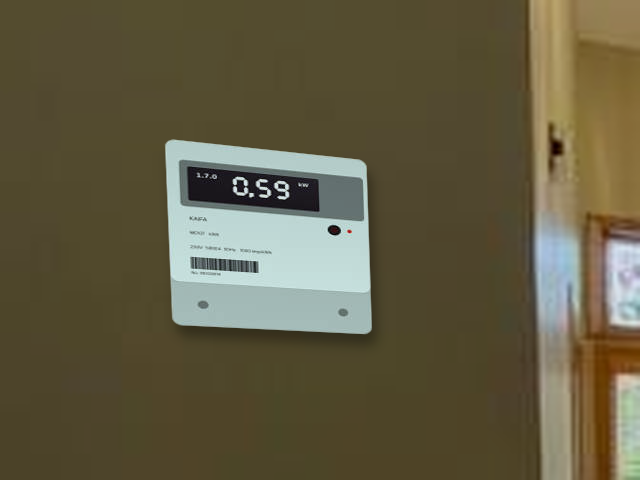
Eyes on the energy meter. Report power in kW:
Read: 0.59 kW
